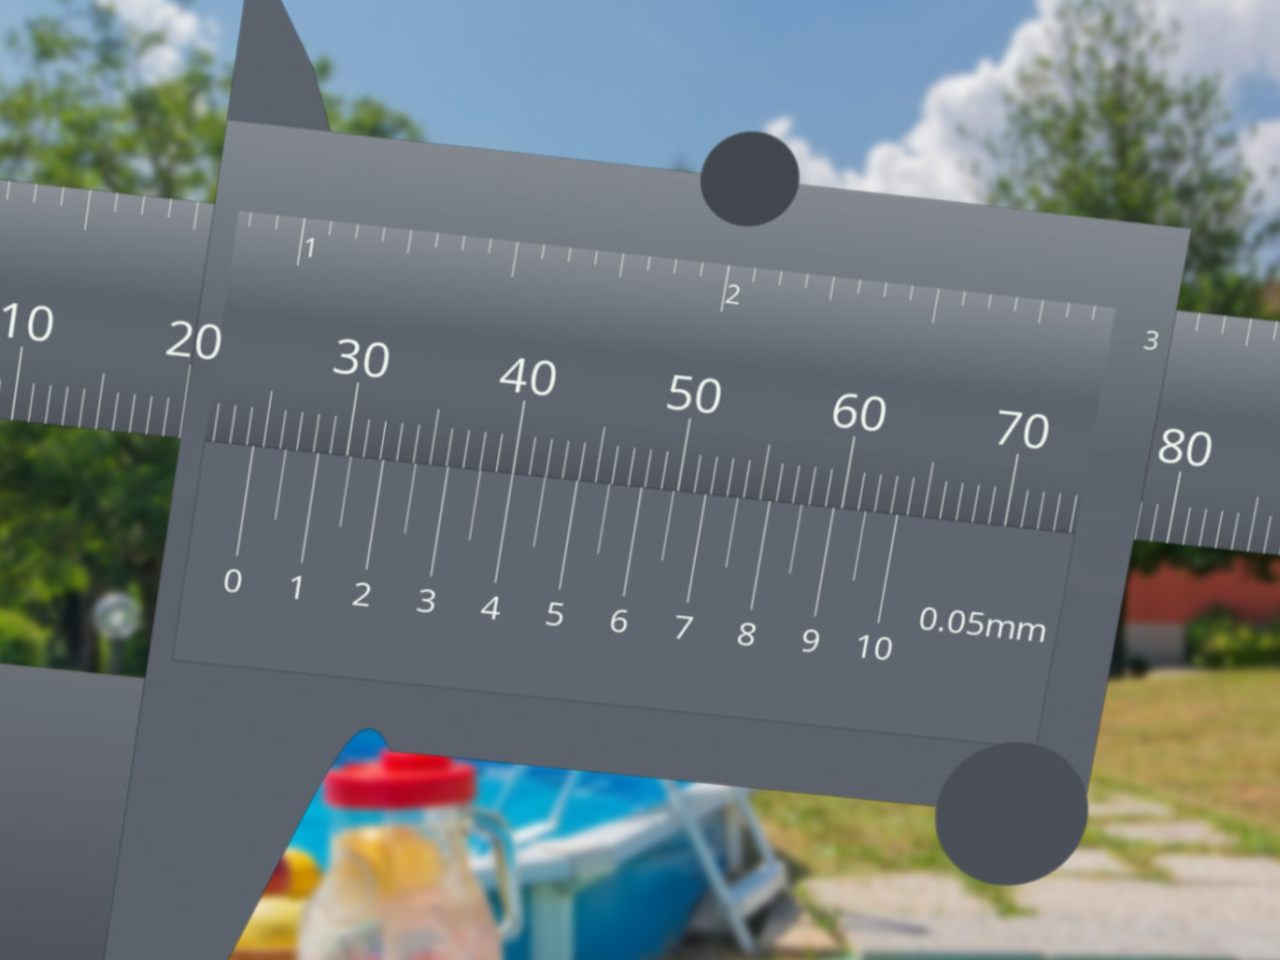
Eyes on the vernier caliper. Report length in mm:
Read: 24.4 mm
